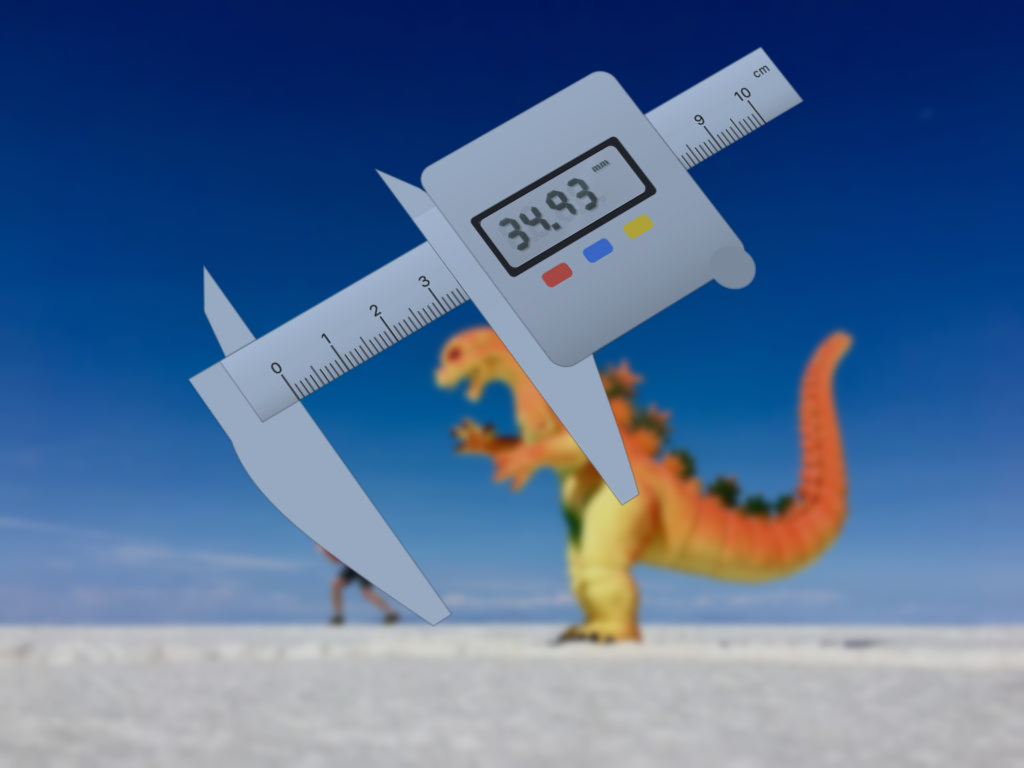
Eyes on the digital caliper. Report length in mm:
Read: 34.93 mm
